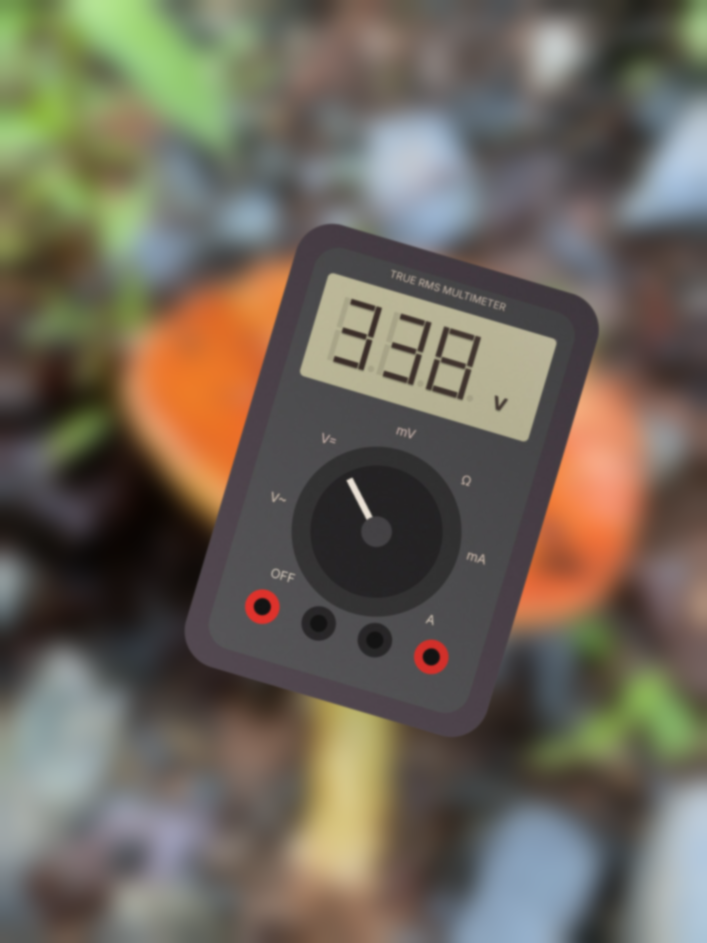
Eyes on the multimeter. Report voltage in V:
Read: 338 V
